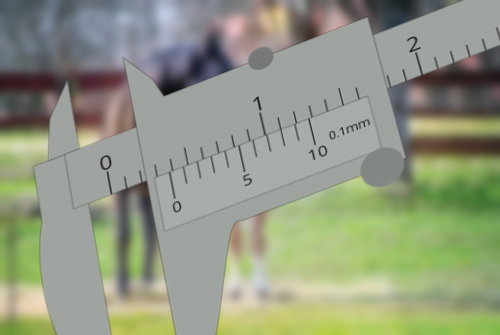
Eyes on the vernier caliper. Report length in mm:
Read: 3.8 mm
